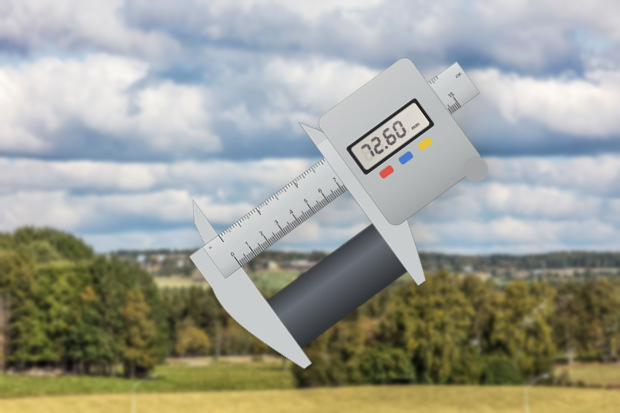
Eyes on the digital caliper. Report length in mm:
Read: 72.60 mm
